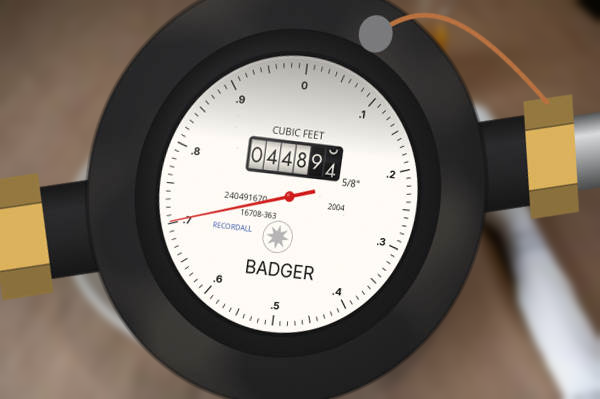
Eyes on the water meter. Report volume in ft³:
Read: 44893.70 ft³
